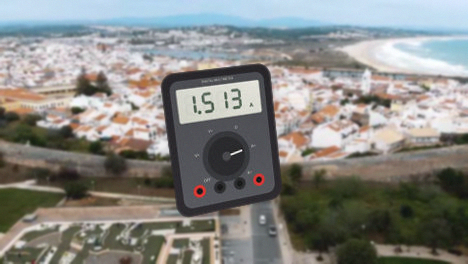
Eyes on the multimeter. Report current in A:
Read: 1.513 A
